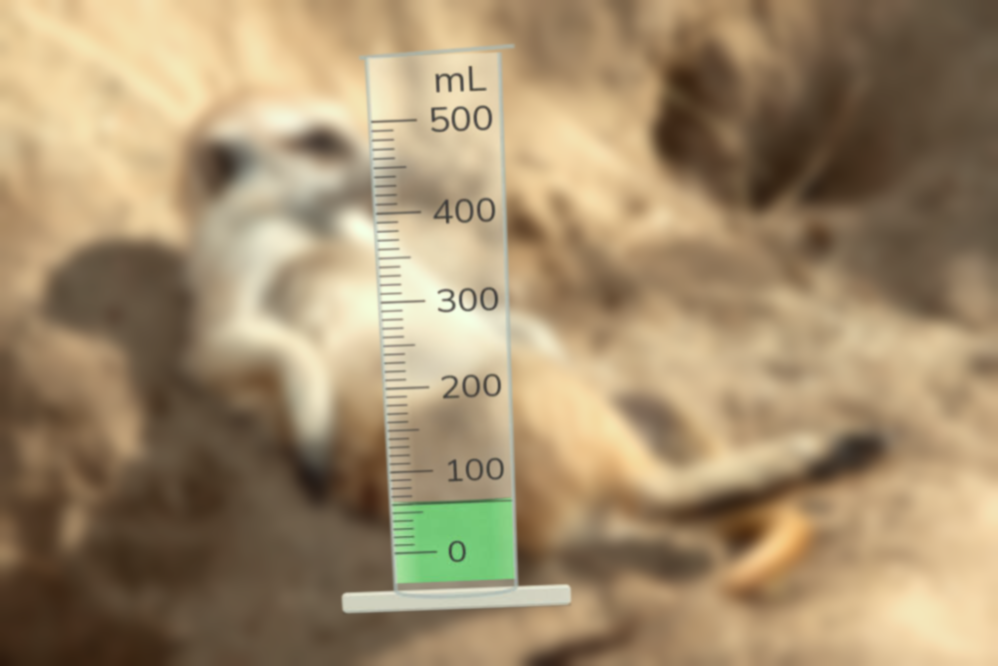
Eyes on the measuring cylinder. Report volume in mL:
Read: 60 mL
